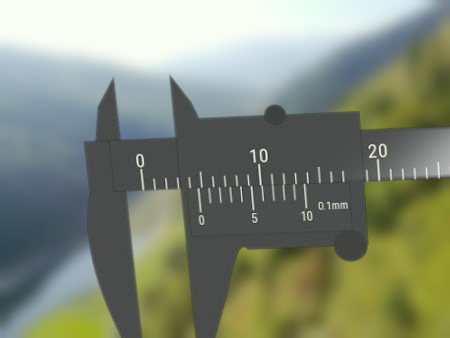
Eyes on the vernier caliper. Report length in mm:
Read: 4.7 mm
